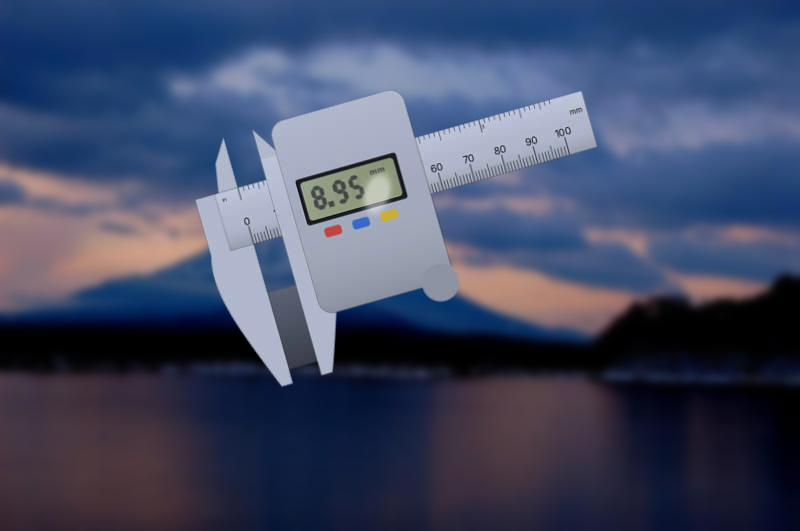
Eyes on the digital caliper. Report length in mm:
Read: 8.95 mm
